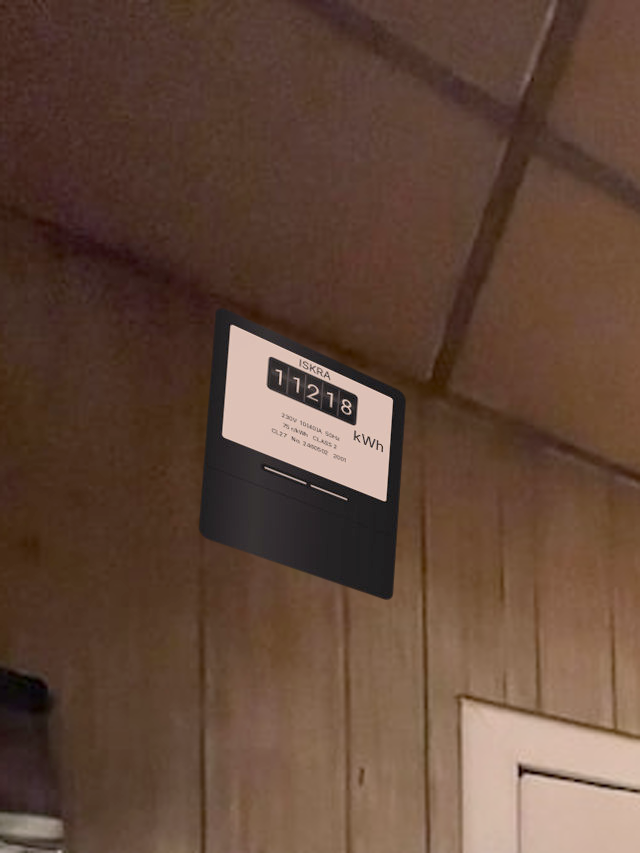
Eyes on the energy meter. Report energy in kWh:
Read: 11218 kWh
